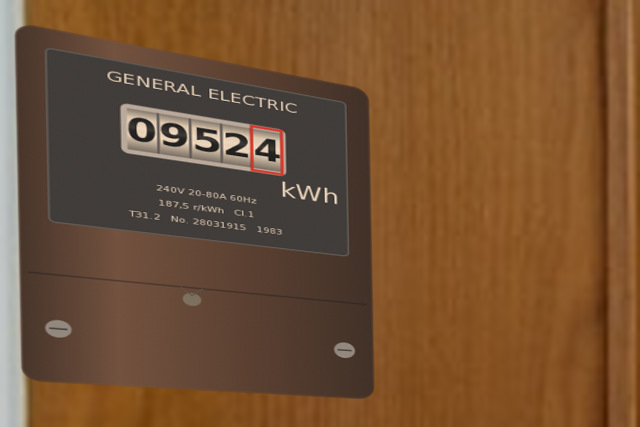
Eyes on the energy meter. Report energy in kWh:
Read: 952.4 kWh
